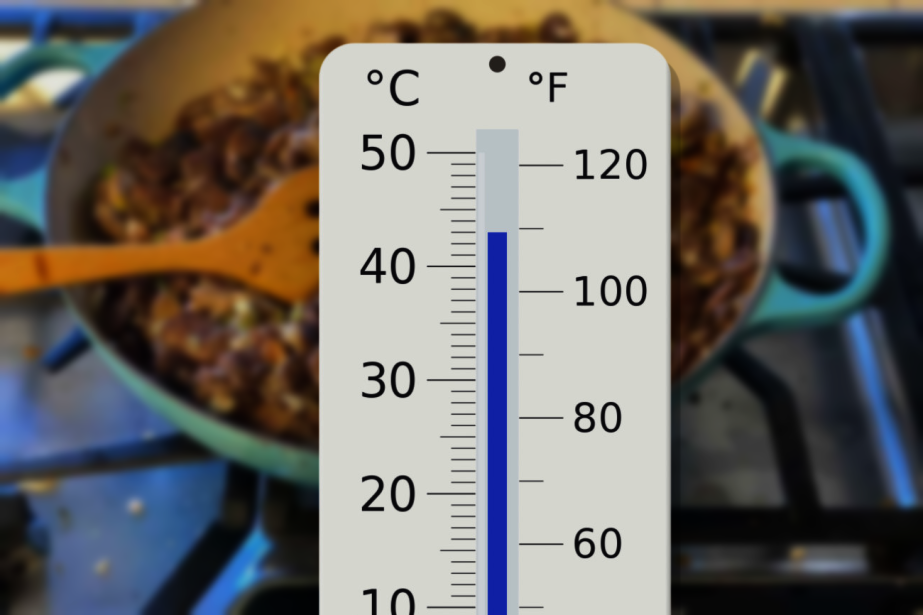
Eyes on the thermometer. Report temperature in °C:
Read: 43 °C
